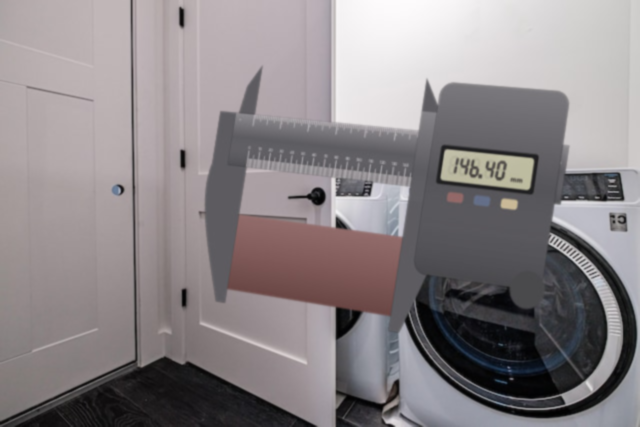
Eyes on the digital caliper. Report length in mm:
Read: 146.40 mm
